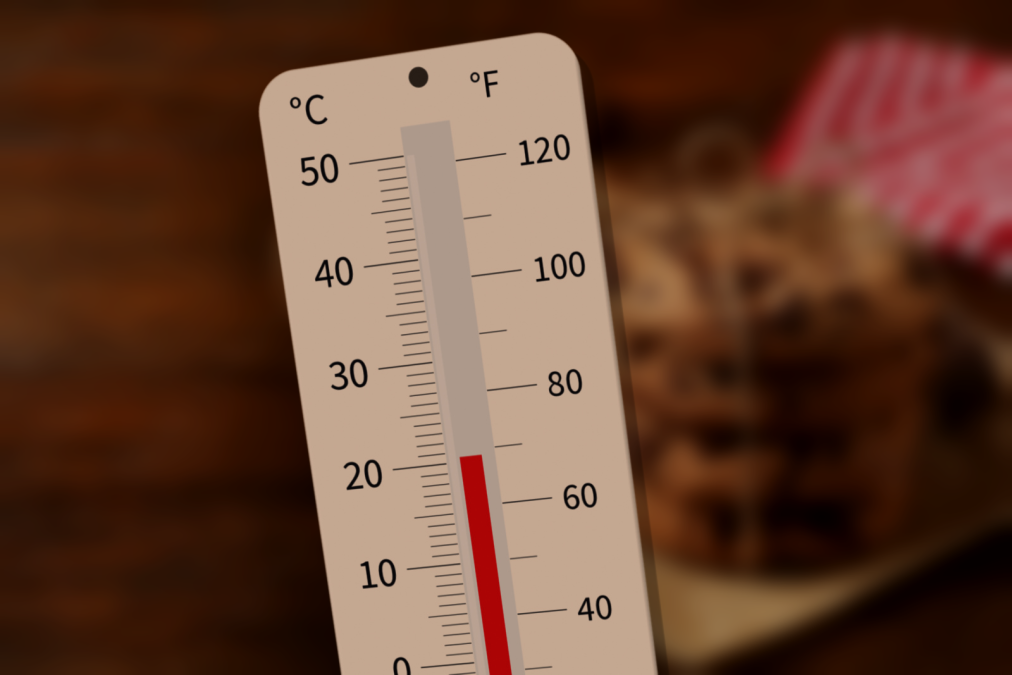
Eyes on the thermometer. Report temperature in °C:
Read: 20.5 °C
